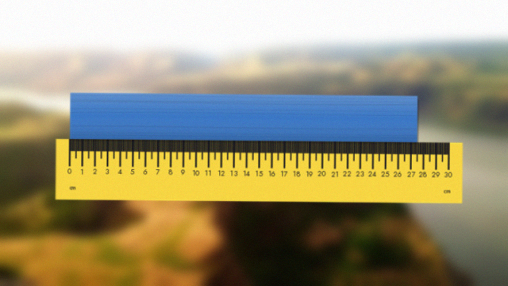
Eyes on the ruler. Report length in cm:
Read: 27.5 cm
